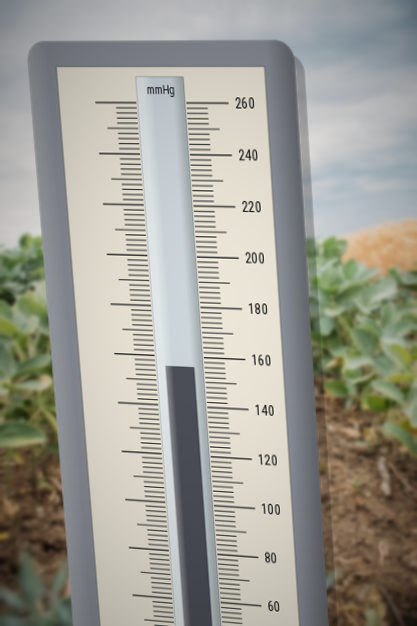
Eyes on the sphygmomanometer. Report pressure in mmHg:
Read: 156 mmHg
